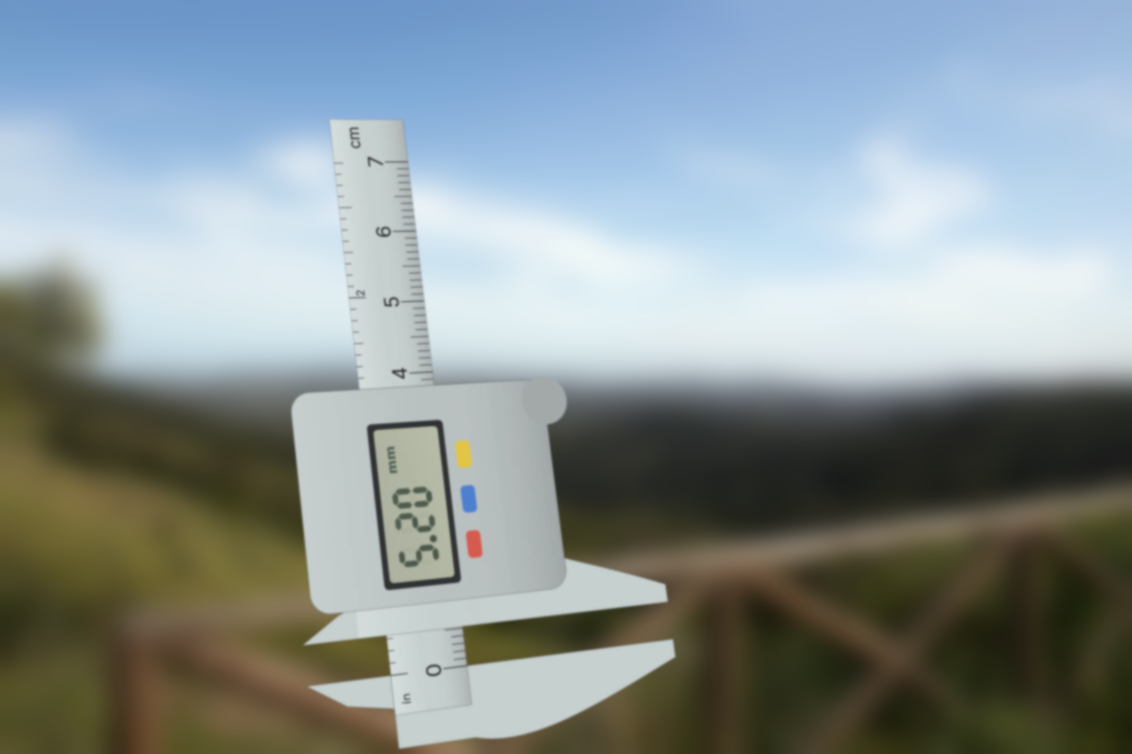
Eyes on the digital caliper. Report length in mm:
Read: 5.20 mm
